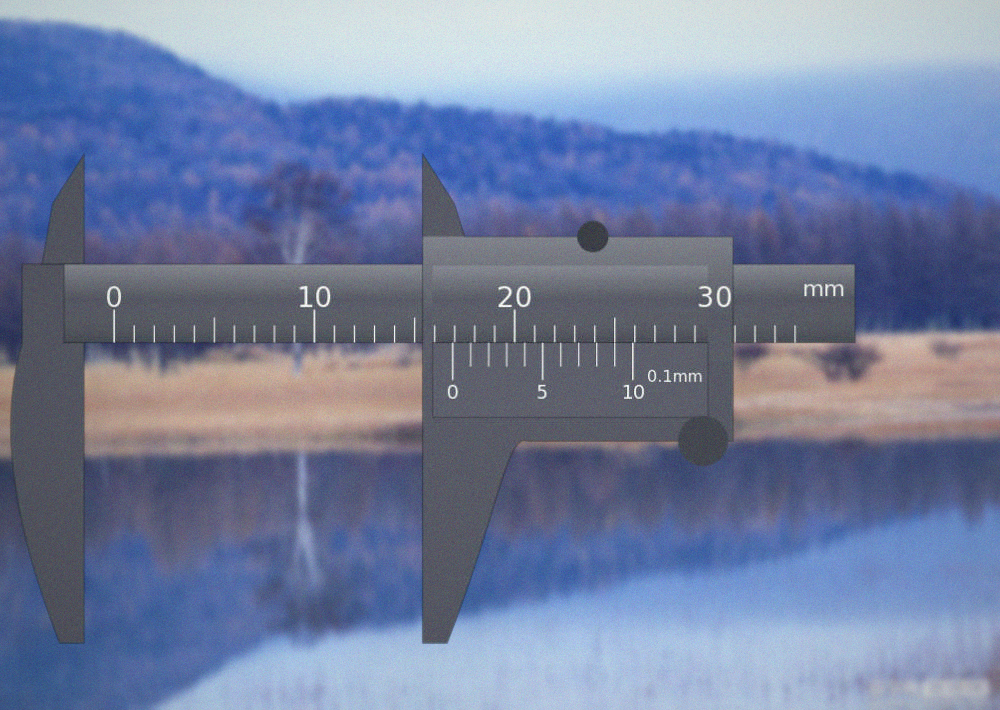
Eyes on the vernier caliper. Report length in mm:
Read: 16.9 mm
